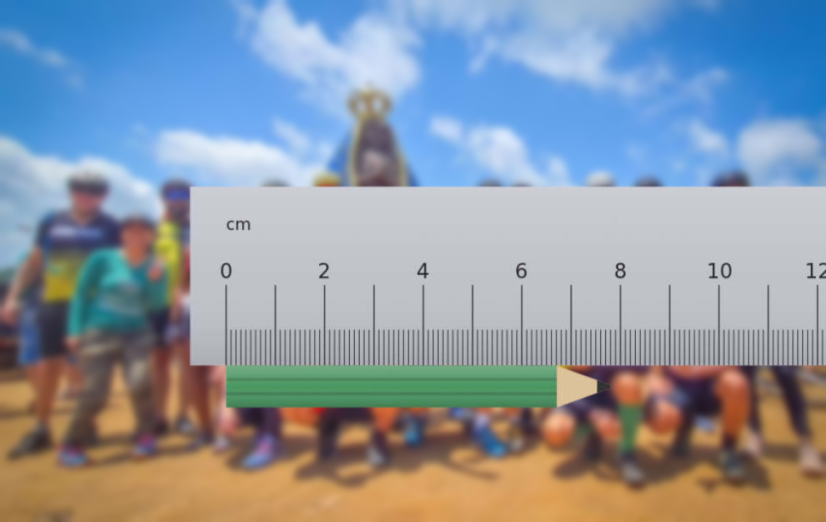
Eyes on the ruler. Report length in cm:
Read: 7.8 cm
